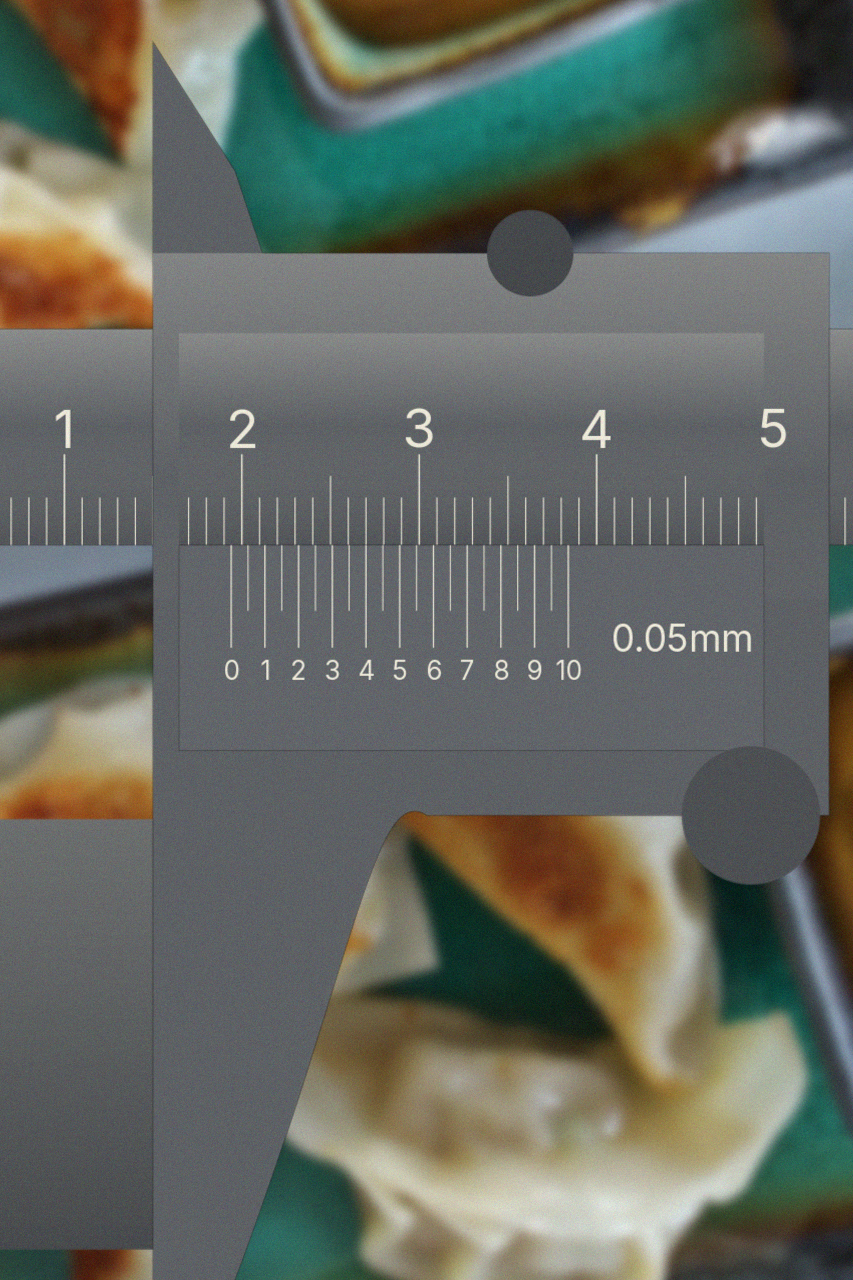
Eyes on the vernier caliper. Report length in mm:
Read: 19.4 mm
